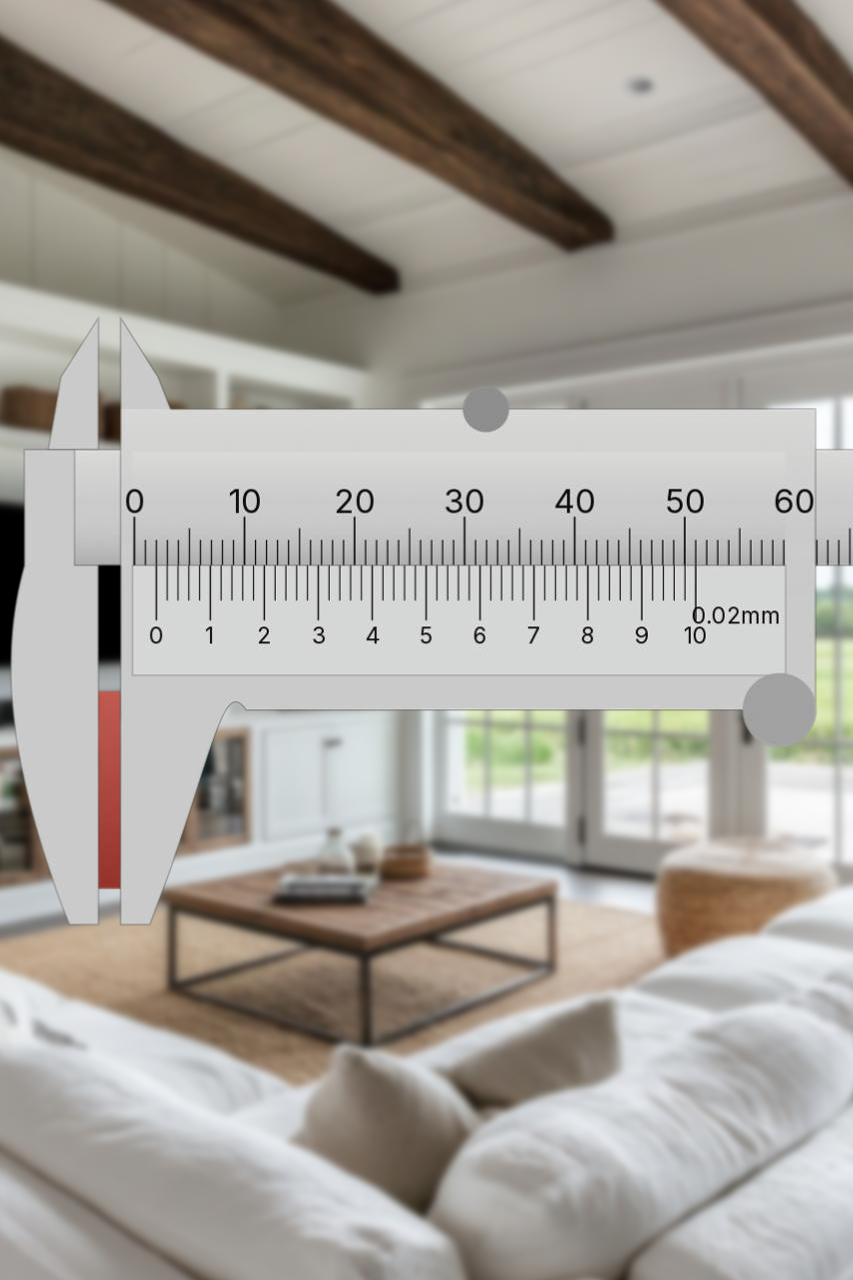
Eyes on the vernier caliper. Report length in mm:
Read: 2.0 mm
